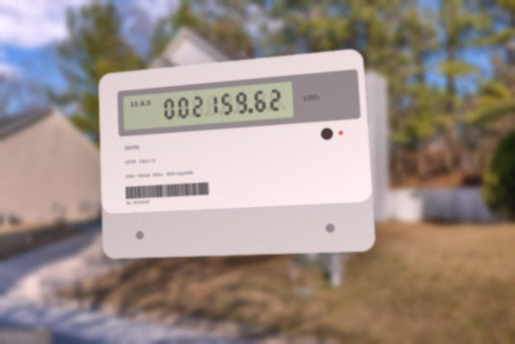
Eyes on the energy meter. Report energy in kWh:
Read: 2159.62 kWh
